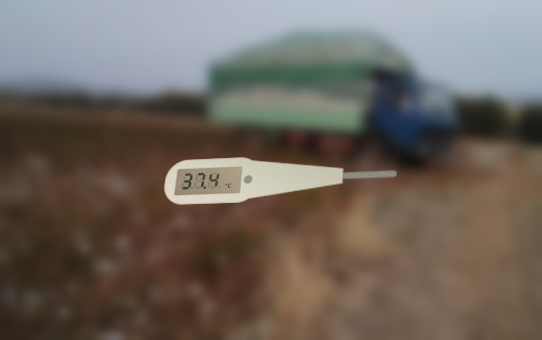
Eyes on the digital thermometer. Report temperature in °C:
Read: 37.4 °C
